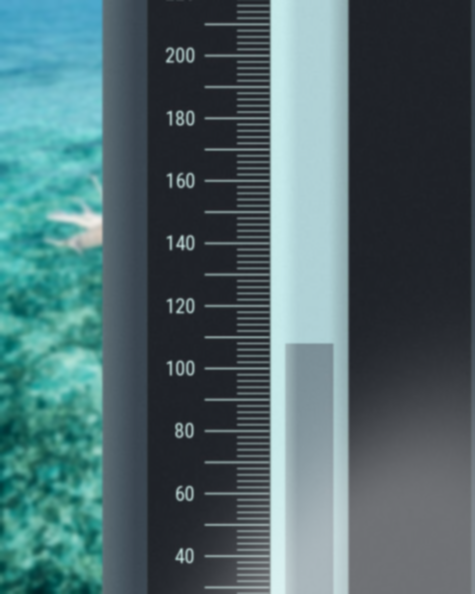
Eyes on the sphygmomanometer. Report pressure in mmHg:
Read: 108 mmHg
